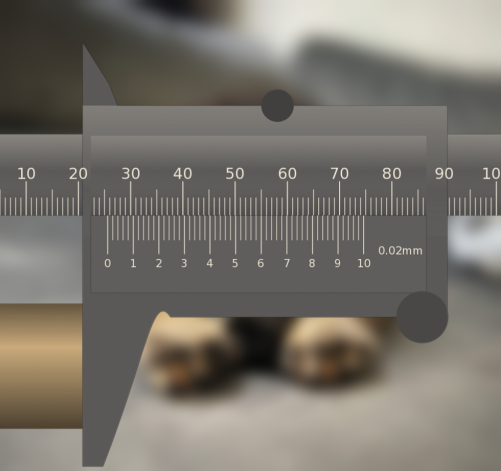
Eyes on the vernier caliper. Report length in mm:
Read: 25.6 mm
